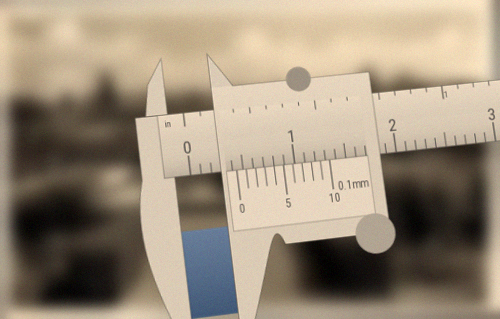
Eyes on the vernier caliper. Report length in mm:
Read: 4.4 mm
